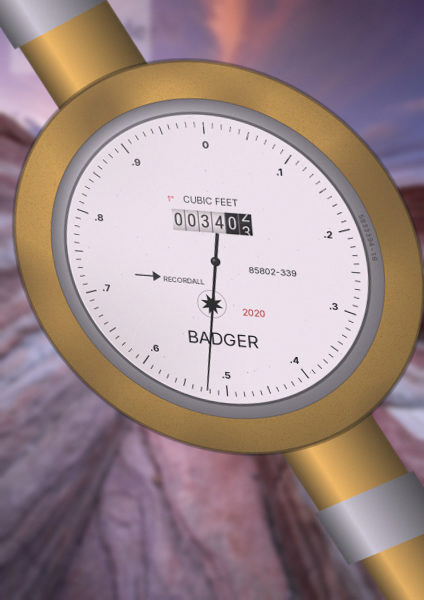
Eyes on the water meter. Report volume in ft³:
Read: 3402.52 ft³
